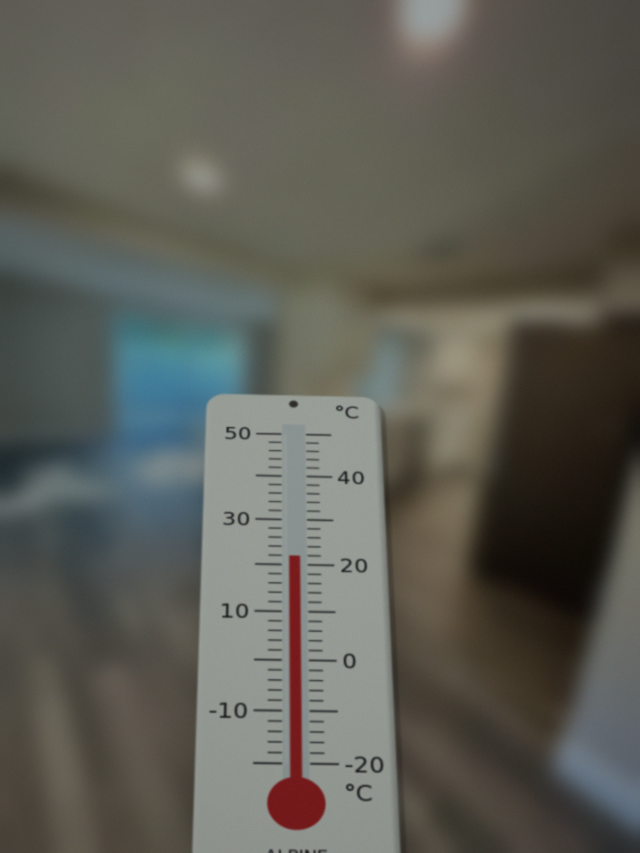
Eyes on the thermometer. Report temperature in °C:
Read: 22 °C
